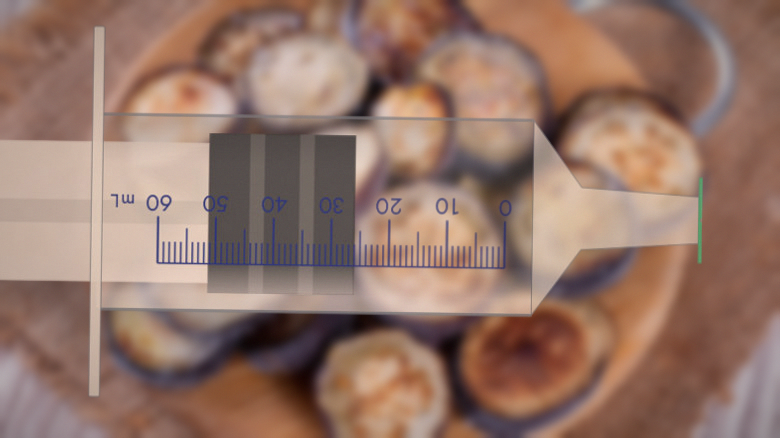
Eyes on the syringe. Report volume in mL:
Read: 26 mL
